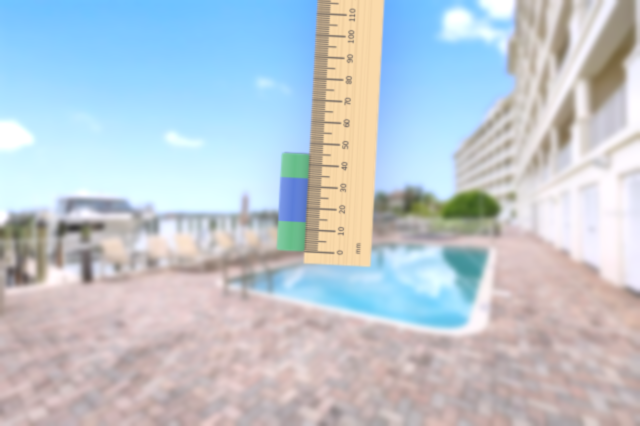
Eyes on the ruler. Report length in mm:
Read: 45 mm
